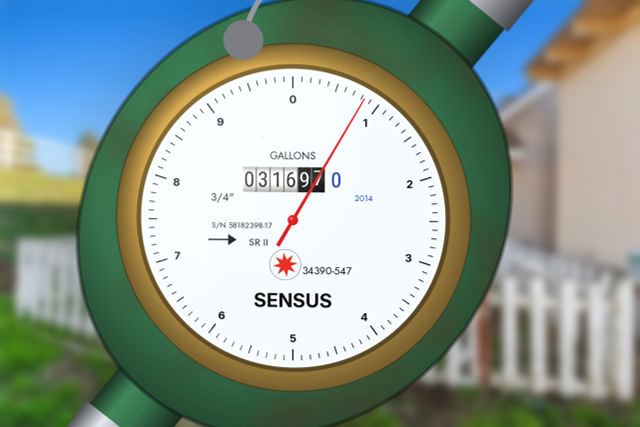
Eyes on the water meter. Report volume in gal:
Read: 316970.8 gal
